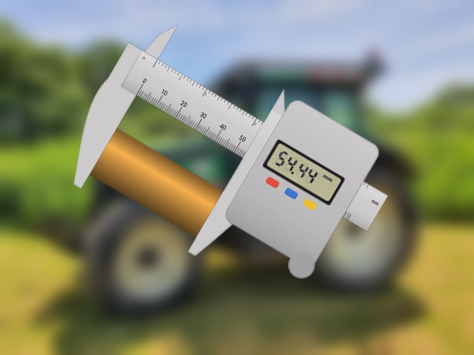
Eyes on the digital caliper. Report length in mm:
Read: 54.44 mm
